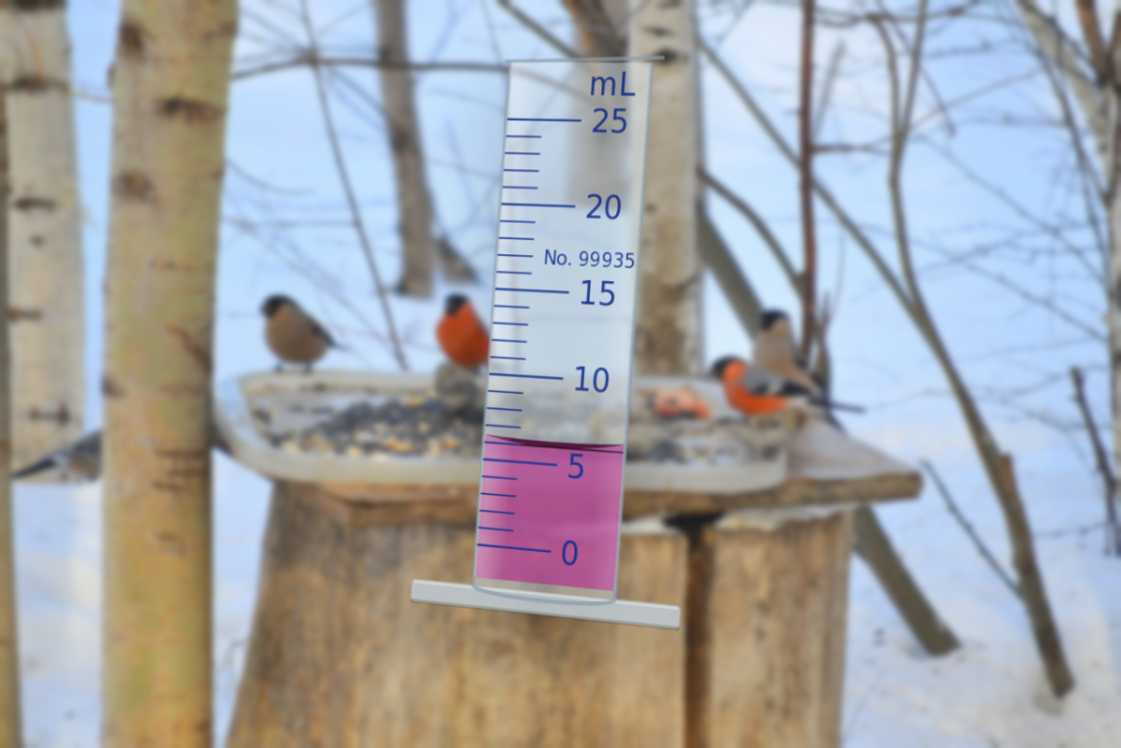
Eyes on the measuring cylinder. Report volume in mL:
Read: 6 mL
